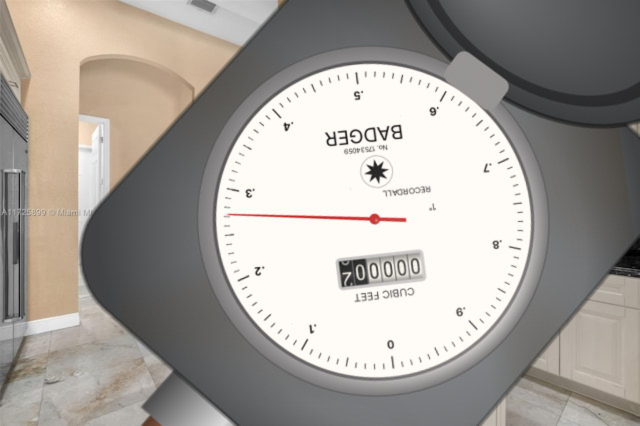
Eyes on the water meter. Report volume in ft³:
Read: 2.27 ft³
